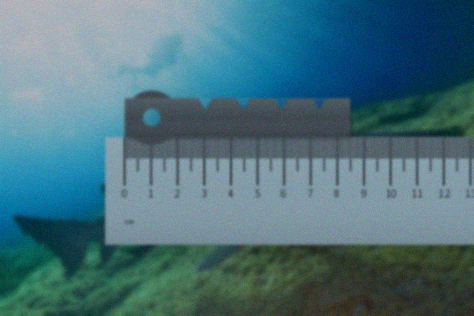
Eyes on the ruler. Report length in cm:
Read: 8.5 cm
